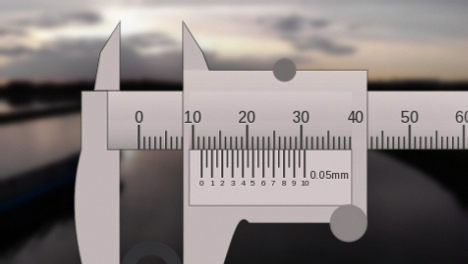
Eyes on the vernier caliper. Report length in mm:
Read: 11.6 mm
